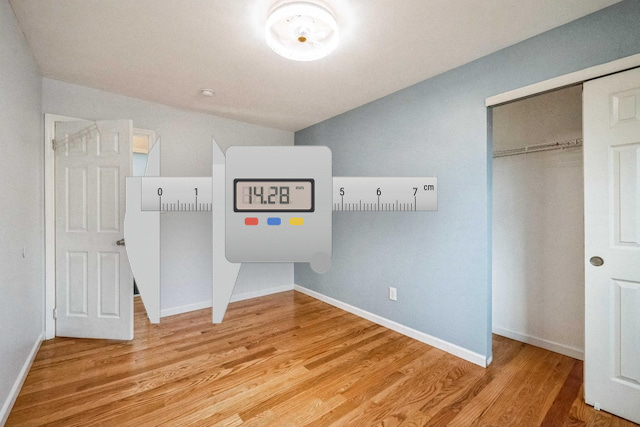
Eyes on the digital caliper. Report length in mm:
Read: 14.28 mm
